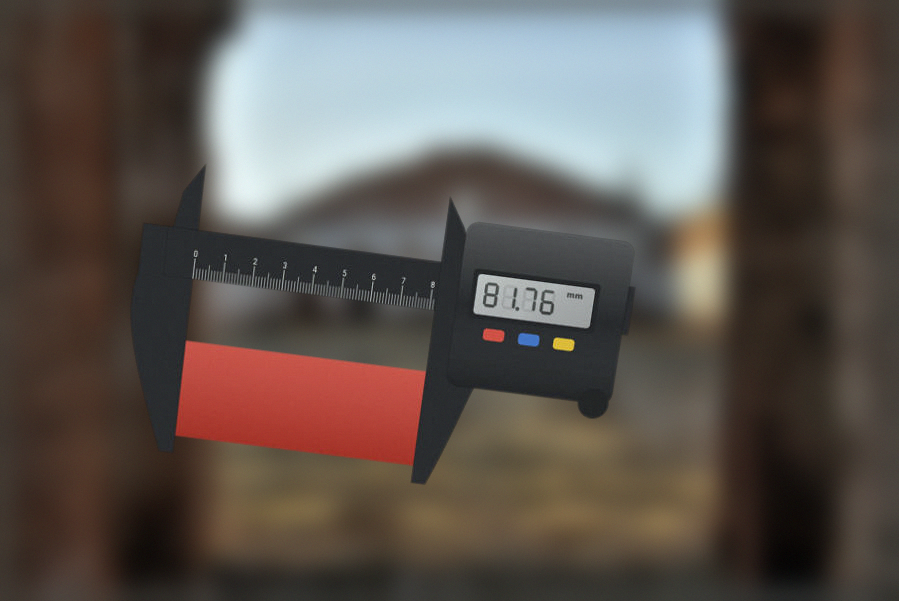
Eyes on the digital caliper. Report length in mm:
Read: 81.76 mm
